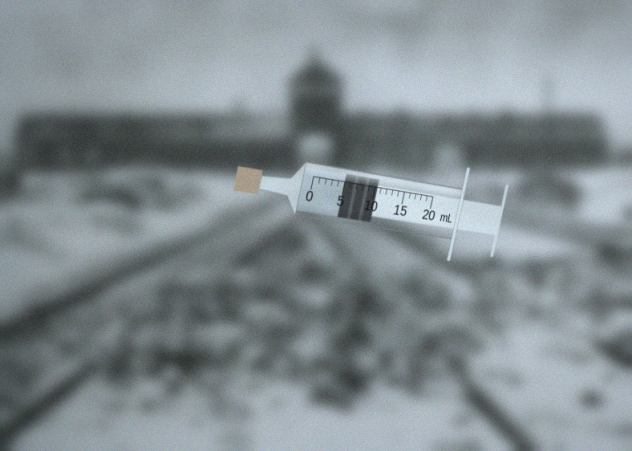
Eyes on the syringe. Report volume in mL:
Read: 5 mL
